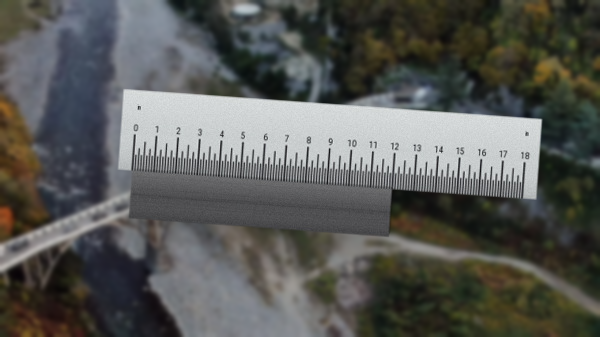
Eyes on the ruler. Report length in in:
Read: 12 in
